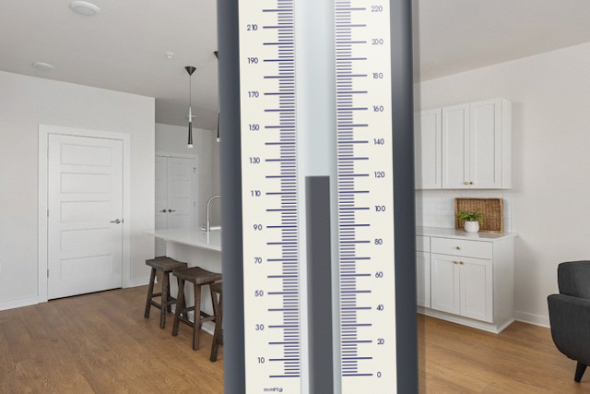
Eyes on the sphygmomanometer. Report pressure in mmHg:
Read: 120 mmHg
